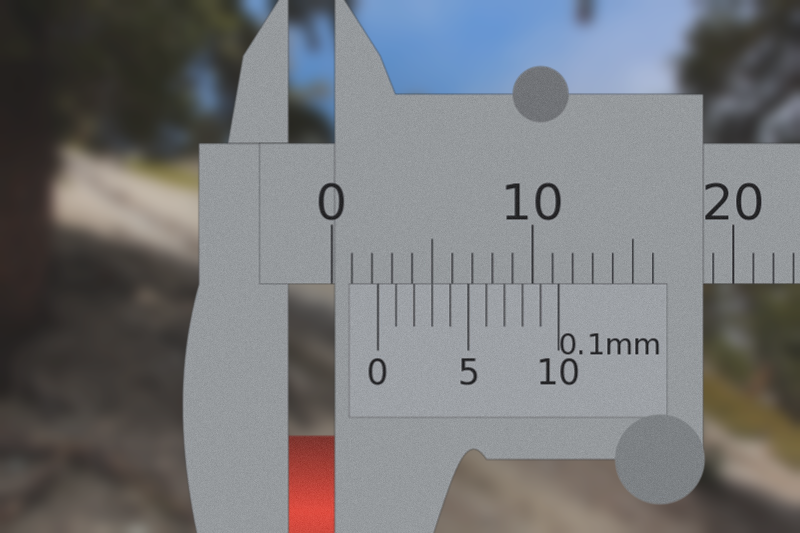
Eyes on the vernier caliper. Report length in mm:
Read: 2.3 mm
